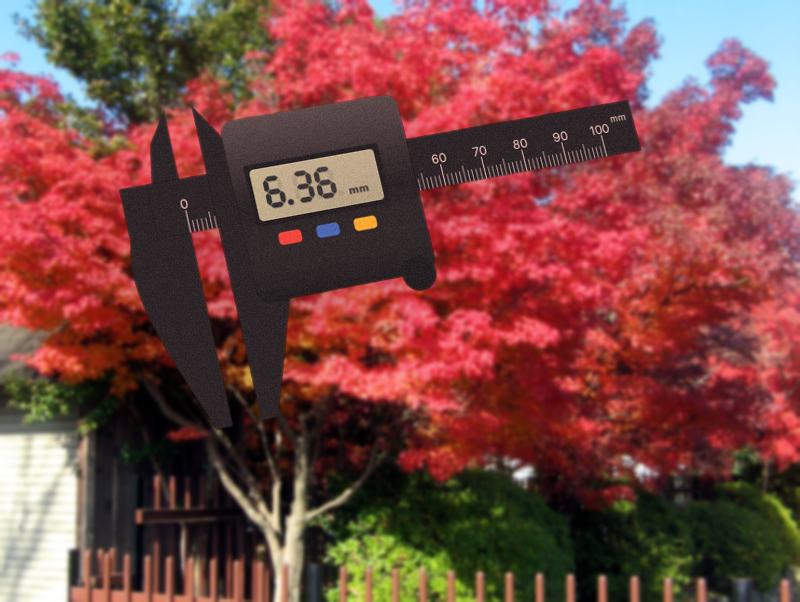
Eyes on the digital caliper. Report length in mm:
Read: 6.36 mm
